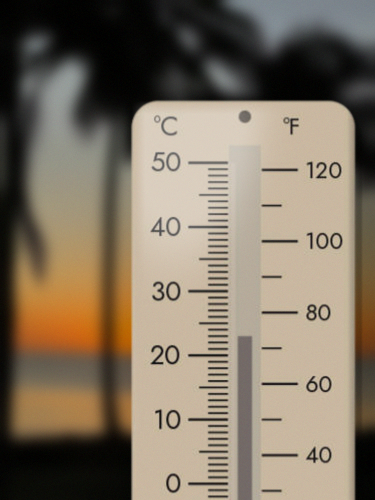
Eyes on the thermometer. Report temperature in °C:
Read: 23 °C
